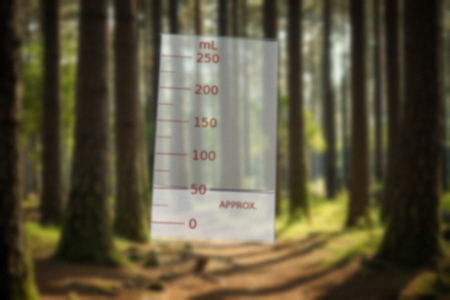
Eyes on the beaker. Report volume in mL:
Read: 50 mL
